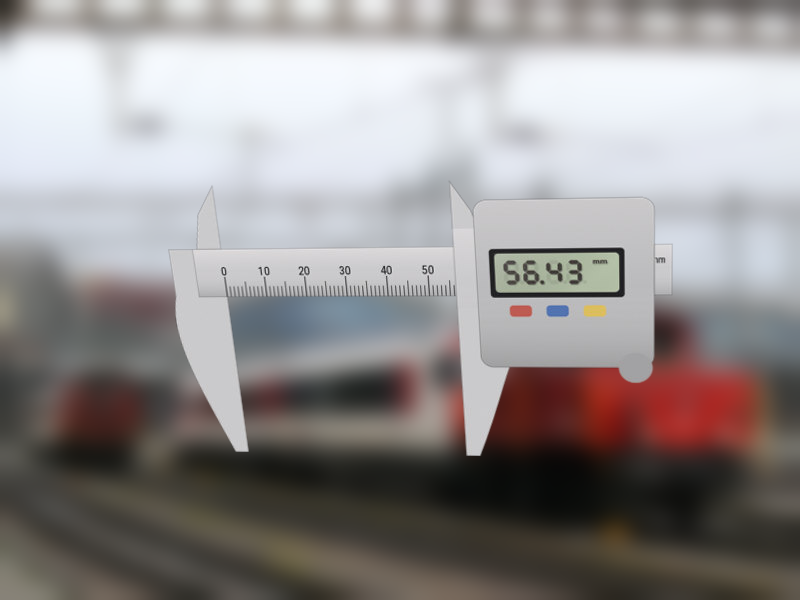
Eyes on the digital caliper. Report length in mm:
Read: 56.43 mm
